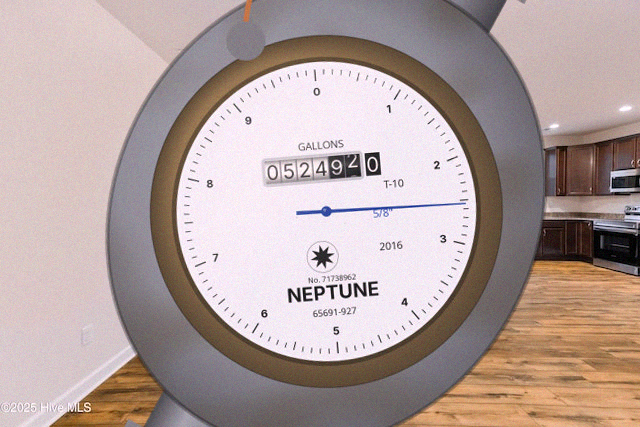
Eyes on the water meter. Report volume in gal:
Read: 524922.5 gal
